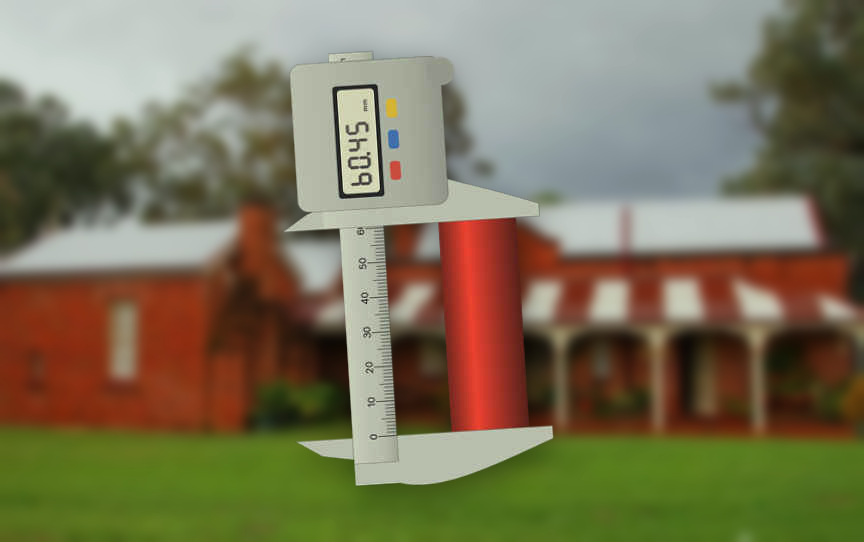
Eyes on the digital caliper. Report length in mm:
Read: 60.45 mm
